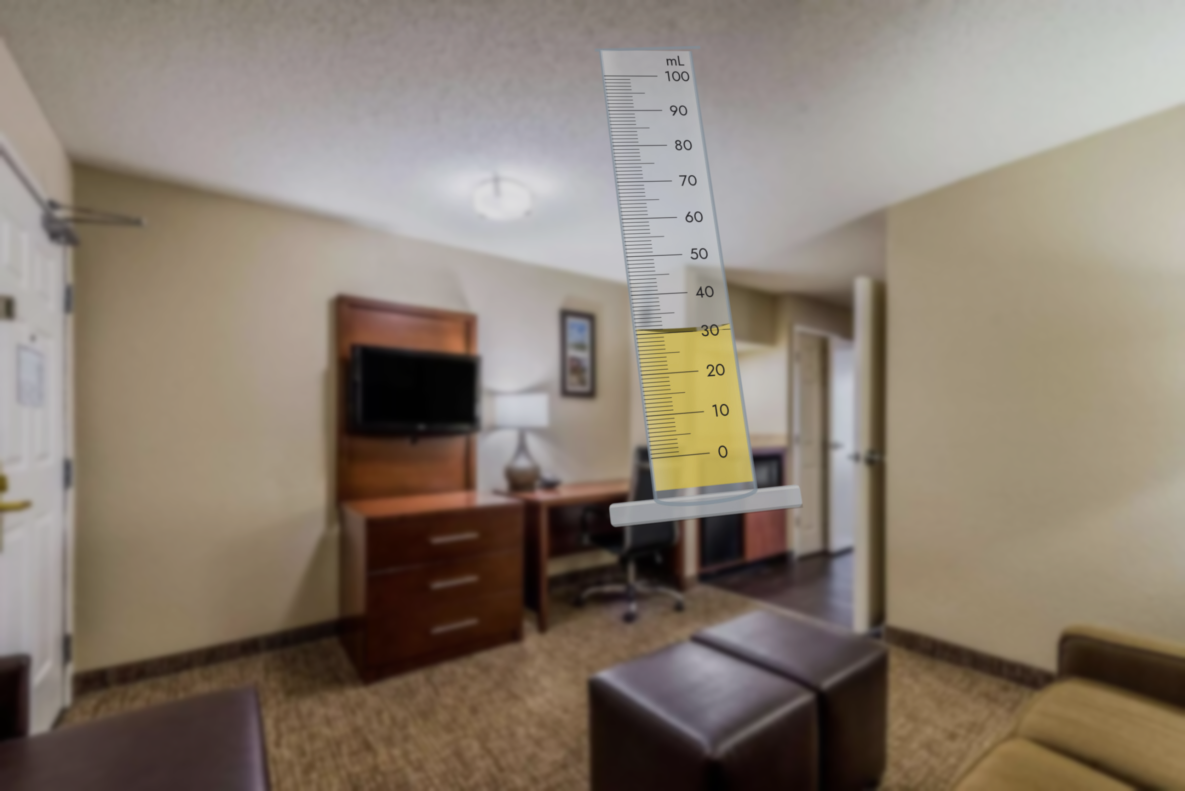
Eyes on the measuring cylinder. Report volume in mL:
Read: 30 mL
